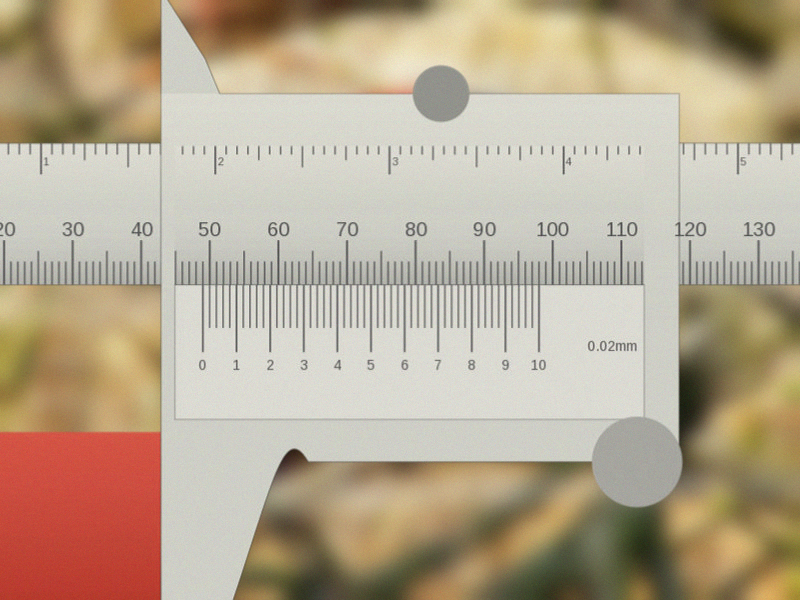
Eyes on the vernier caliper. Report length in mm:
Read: 49.0 mm
